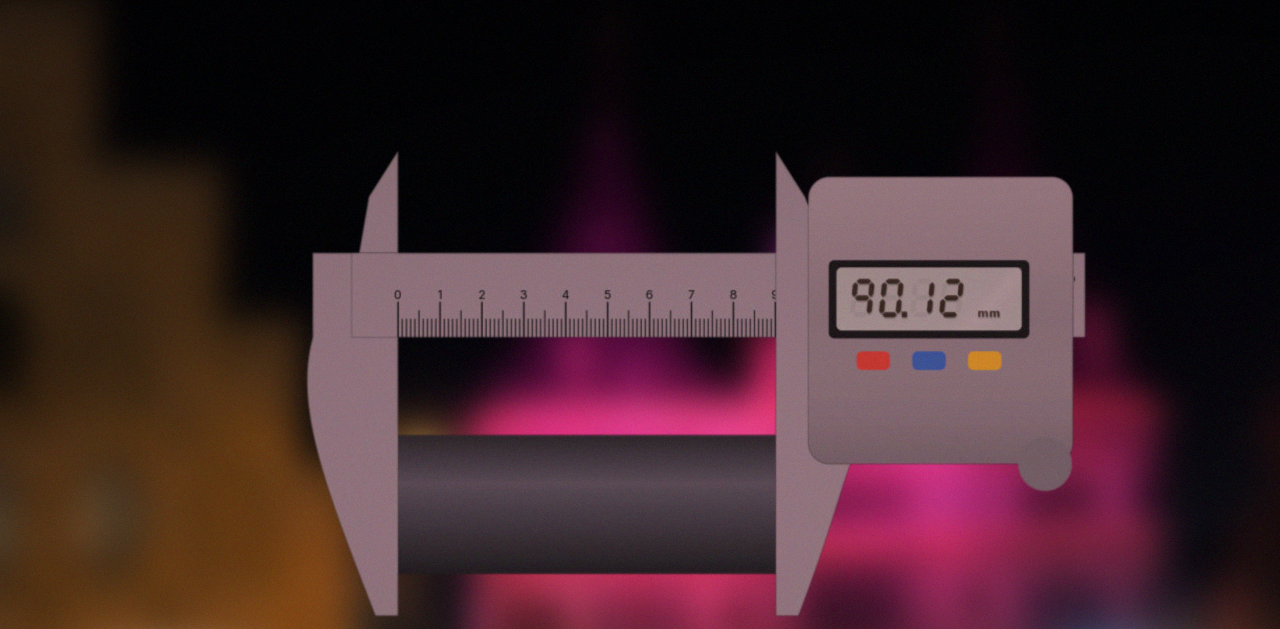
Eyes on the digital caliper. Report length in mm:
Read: 90.12 mm
